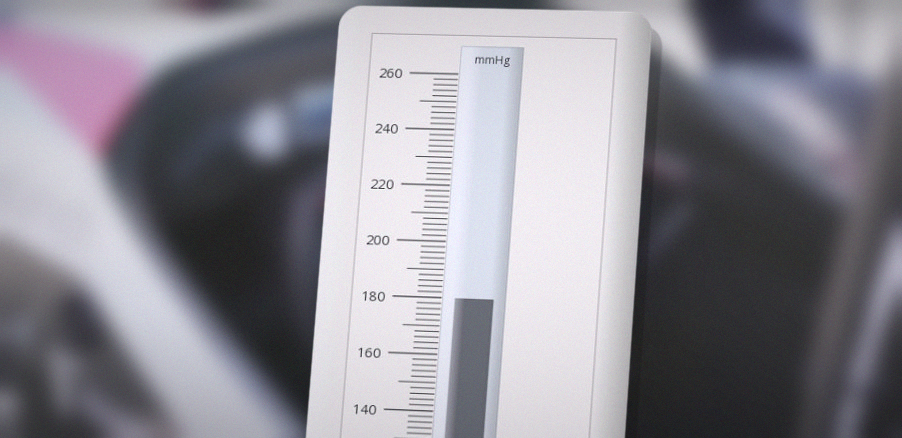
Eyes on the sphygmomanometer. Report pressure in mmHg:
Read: 180 mmHg
